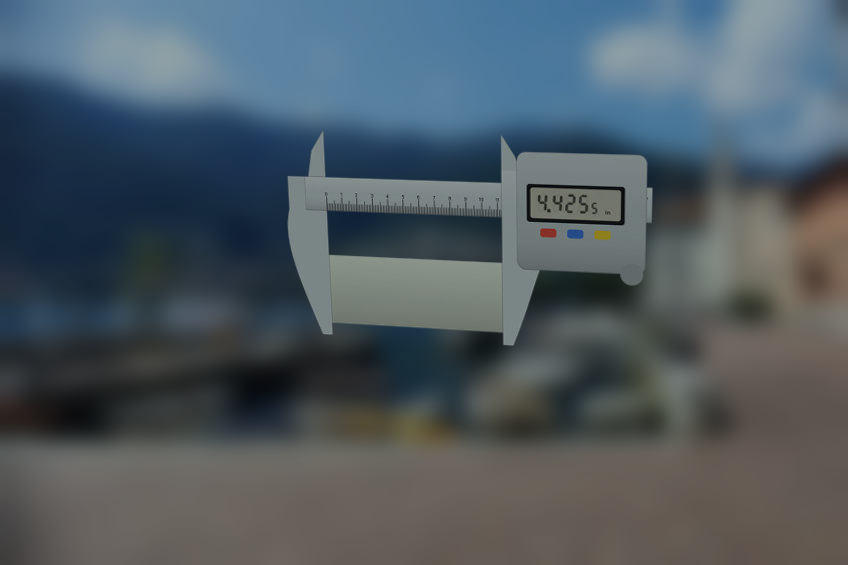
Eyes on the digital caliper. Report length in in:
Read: 4.4255 in
